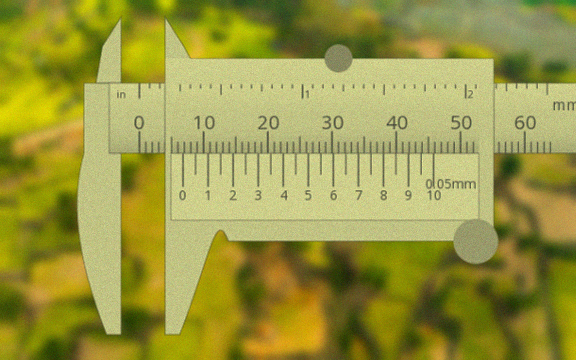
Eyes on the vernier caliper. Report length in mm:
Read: 6.8 mm
